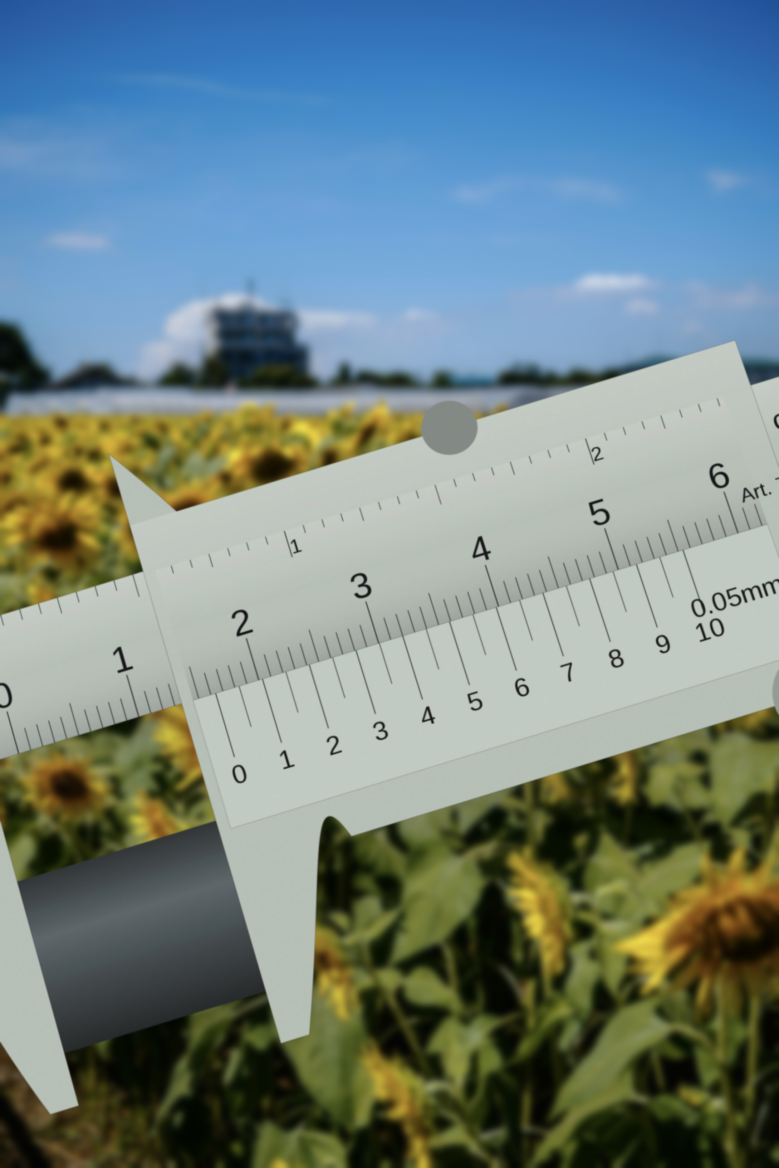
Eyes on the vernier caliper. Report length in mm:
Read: 16.4 mm
